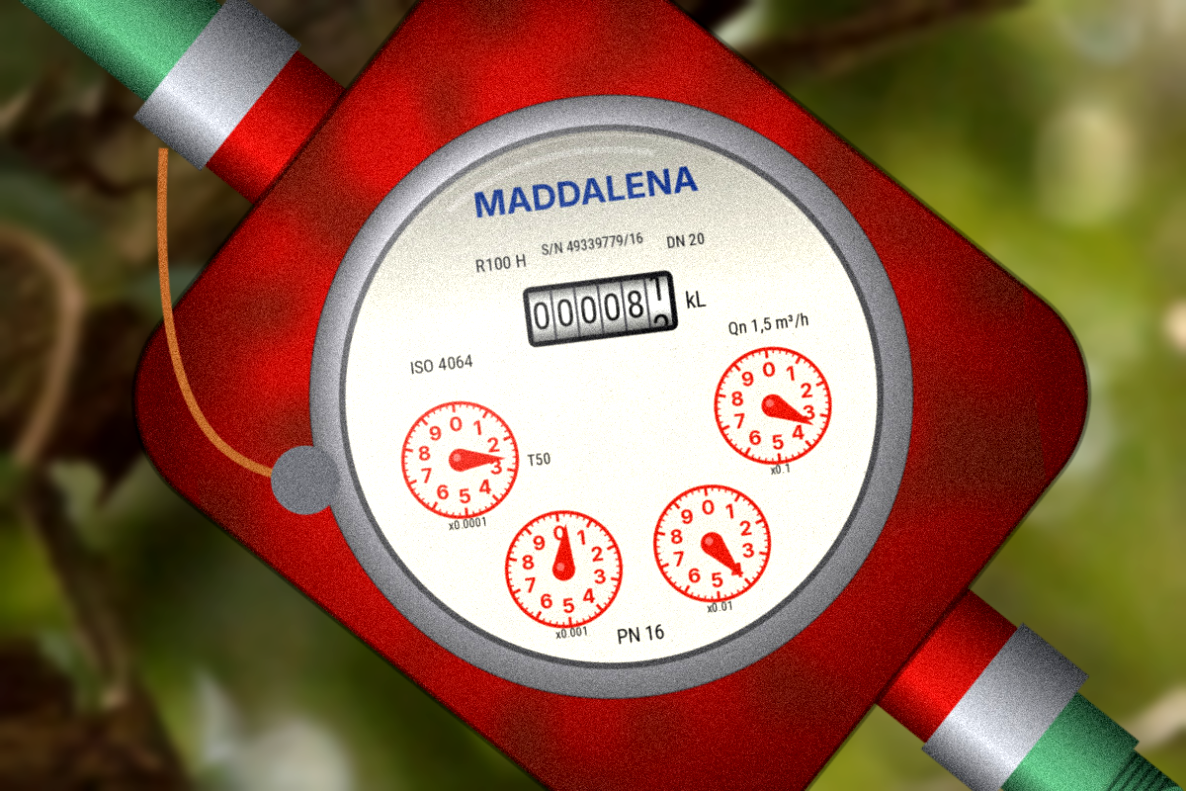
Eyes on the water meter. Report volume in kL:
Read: 81.3402 kL
